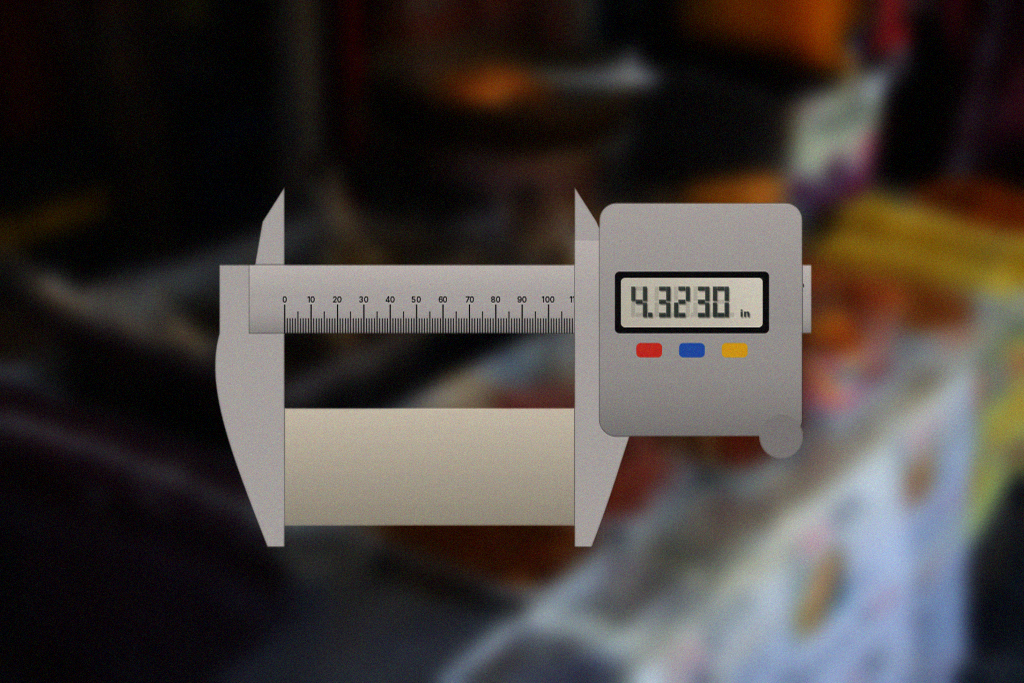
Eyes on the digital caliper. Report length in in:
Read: 4.3230 in
